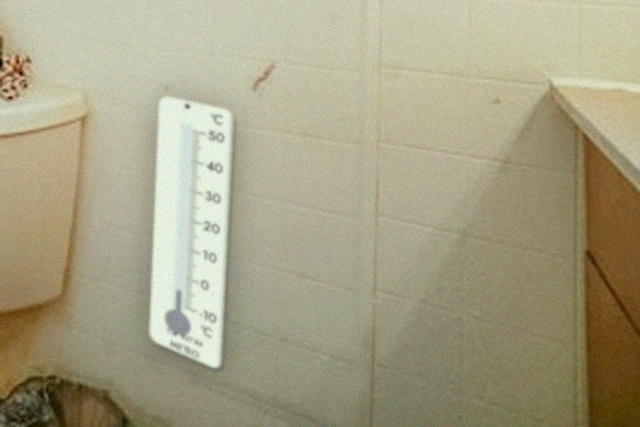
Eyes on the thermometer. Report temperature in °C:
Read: -5 °C
